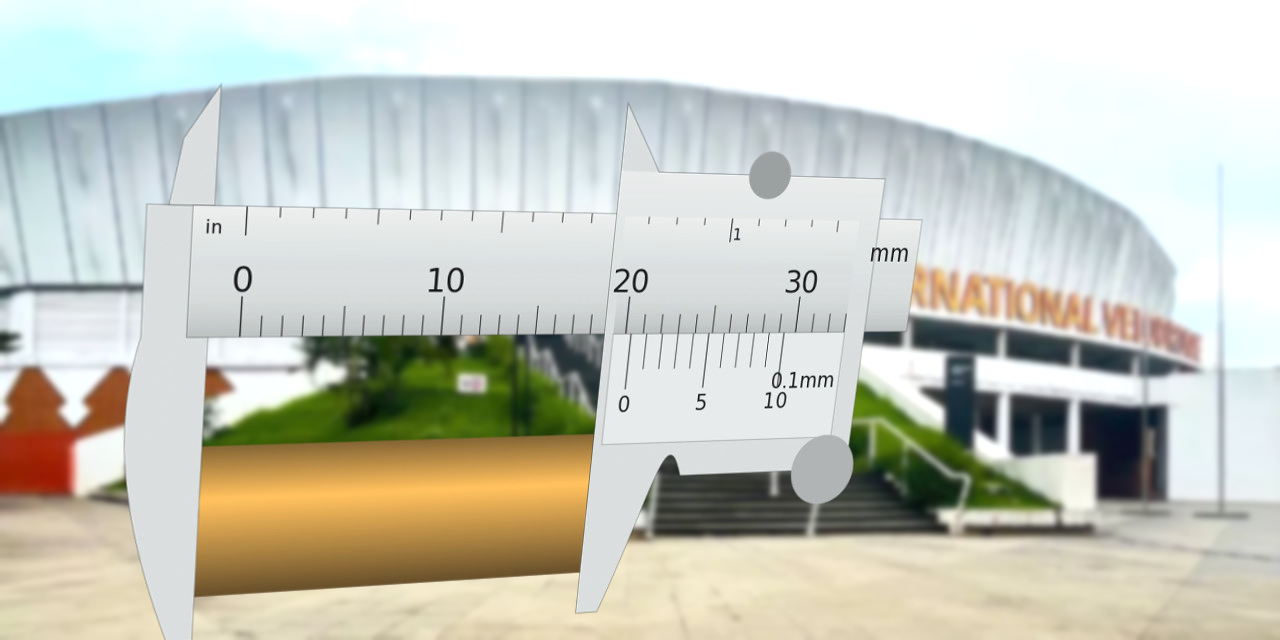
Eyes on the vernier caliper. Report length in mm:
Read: 20.3 mm
